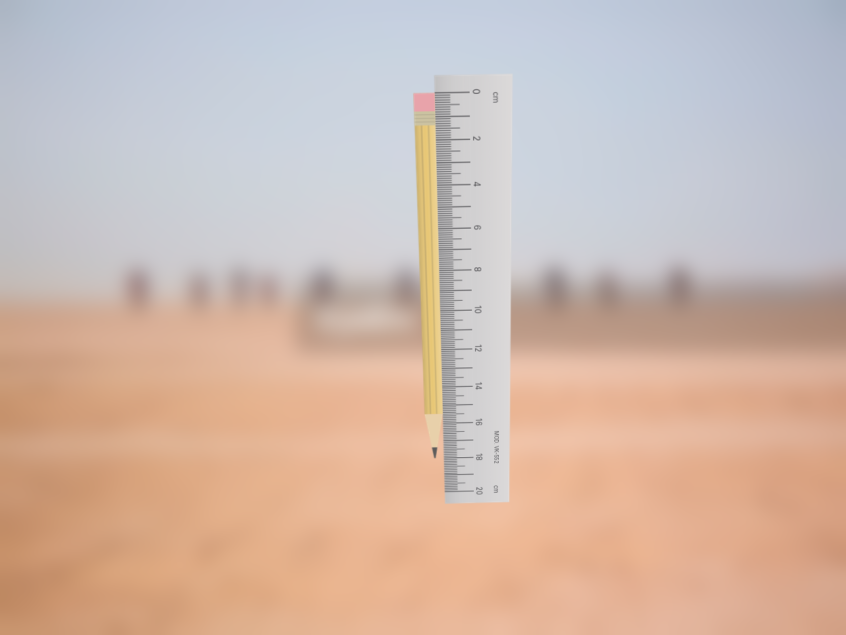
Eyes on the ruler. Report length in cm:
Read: 18 cm
